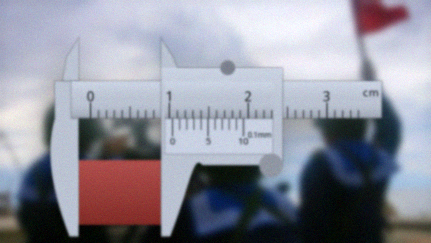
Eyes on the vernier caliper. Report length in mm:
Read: 10.4 mm
